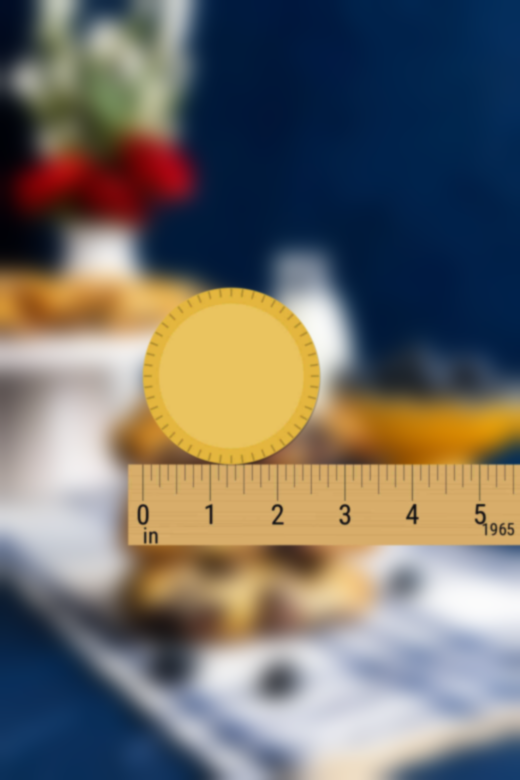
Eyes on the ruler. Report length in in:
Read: 2.625 in
